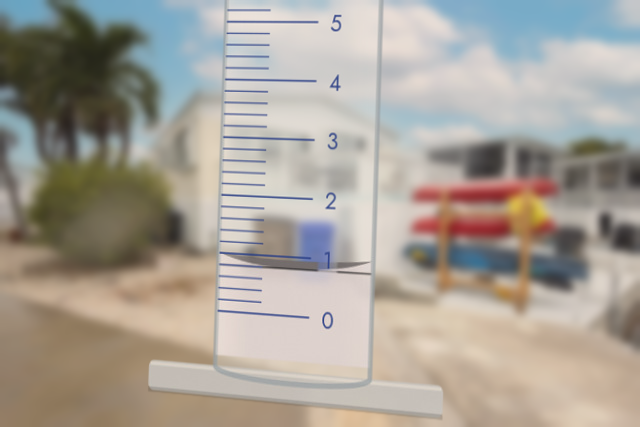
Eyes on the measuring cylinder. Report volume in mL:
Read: 0.8 mL
